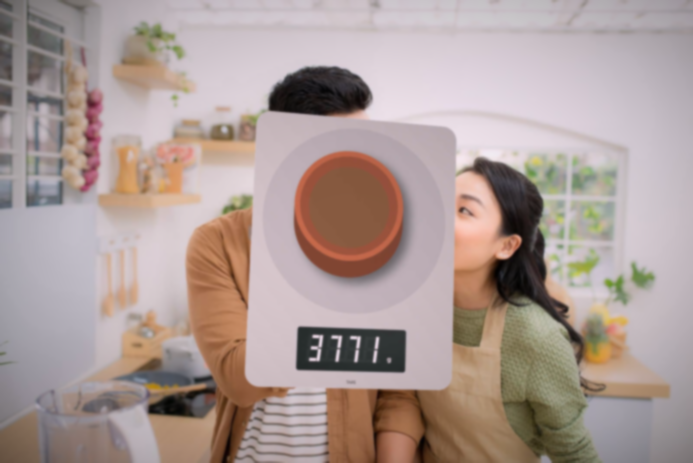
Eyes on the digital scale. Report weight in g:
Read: 3771 g
